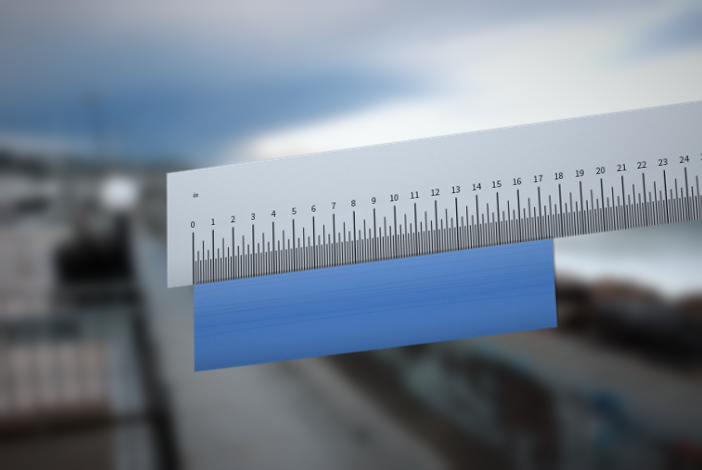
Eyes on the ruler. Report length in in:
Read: 17.5 in
